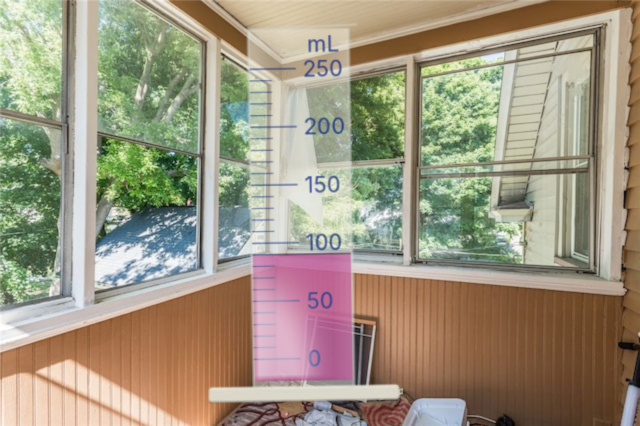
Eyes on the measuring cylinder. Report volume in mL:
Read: 90 mL
